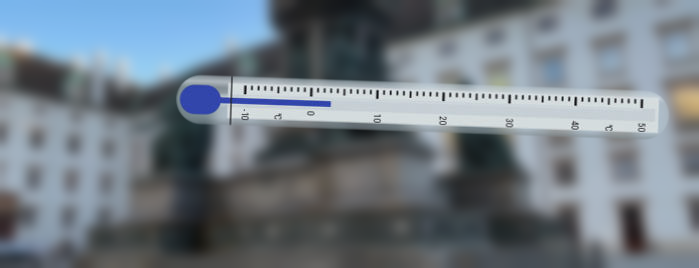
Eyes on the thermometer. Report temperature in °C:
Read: 3 °C
